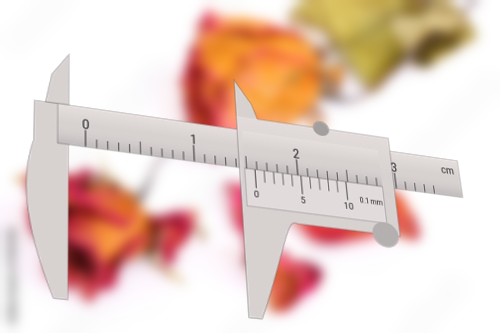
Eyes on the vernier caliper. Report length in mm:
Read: 15.8 mm
